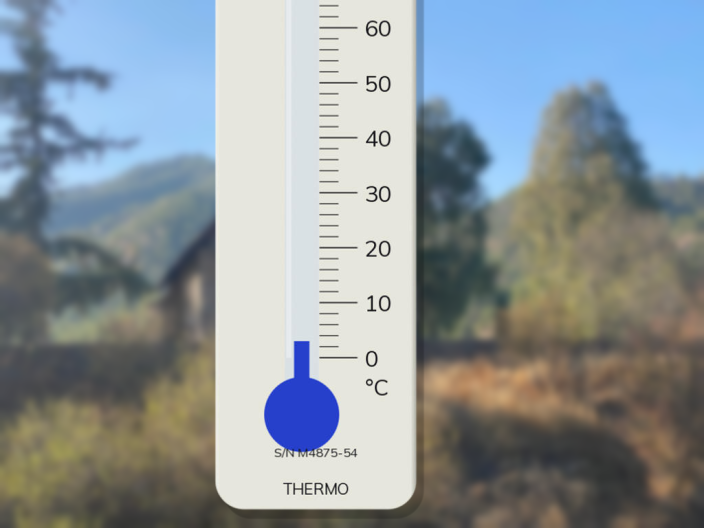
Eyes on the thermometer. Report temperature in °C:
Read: 3 °C
